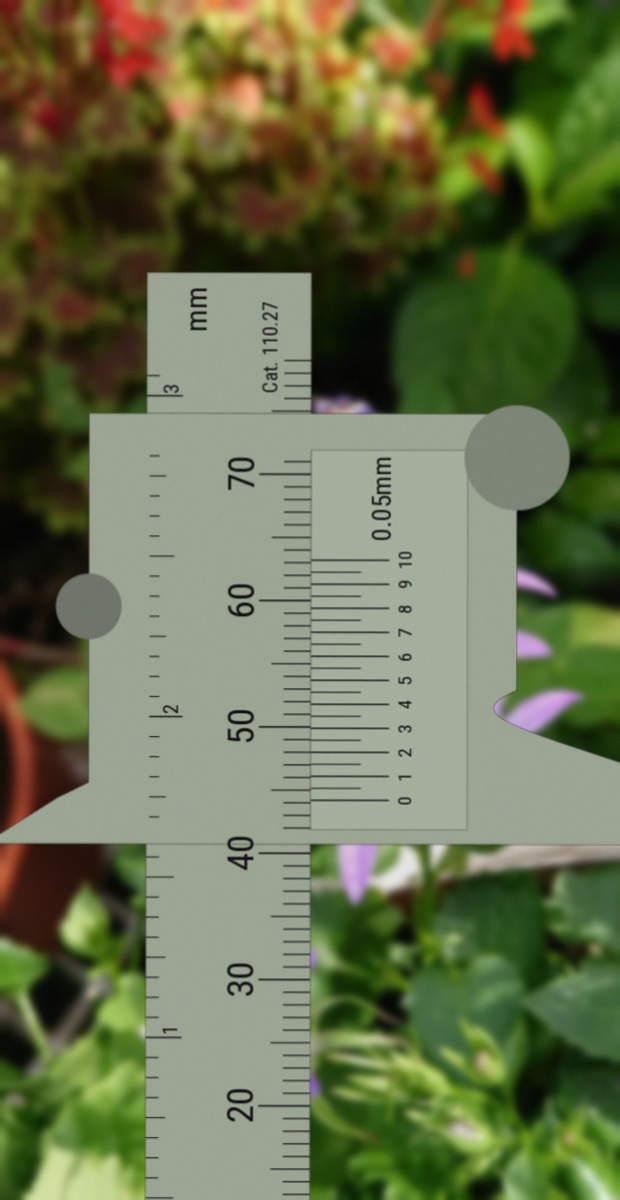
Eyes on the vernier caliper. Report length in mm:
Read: 44.2 mm
